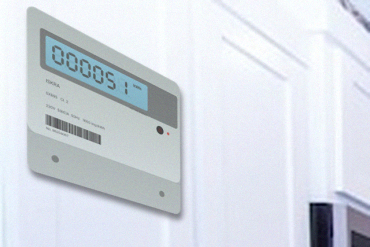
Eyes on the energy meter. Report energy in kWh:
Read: 51 kWh
